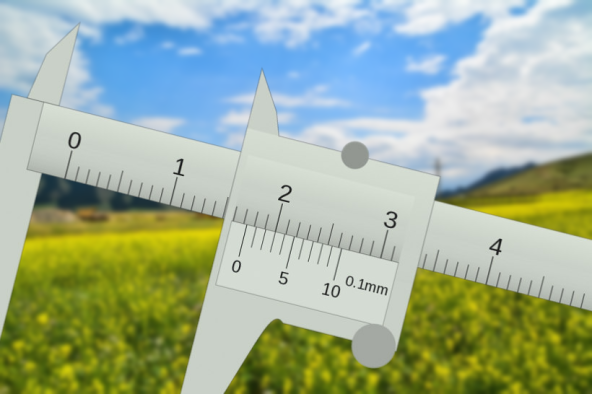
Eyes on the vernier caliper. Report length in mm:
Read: 17.3 mm
